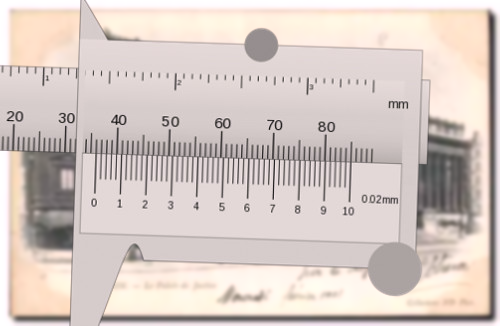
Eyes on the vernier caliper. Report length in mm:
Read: 36.0 mm
